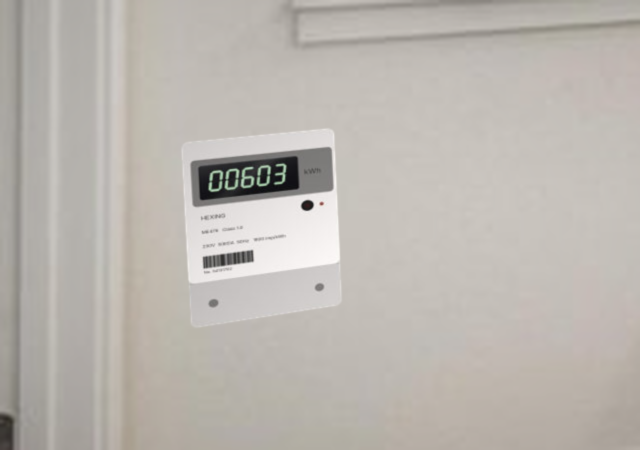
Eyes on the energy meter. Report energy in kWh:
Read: 603 kWh
